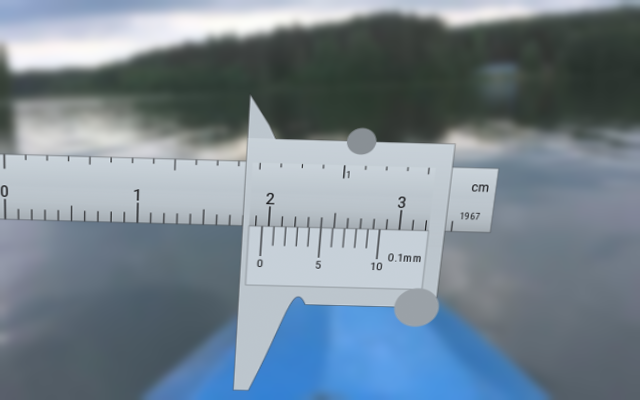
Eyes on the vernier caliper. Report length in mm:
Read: 19.5 mm
